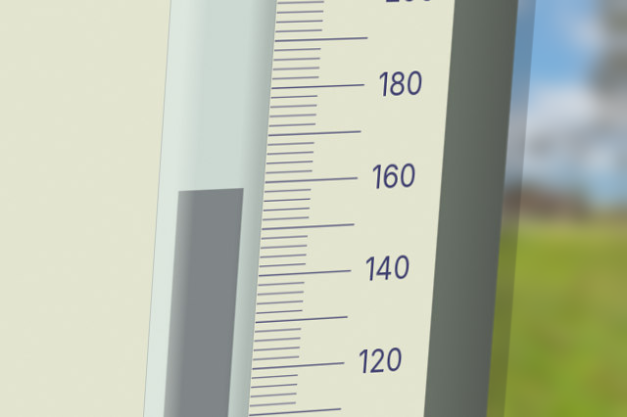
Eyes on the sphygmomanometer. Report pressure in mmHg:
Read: 159 mmHg
